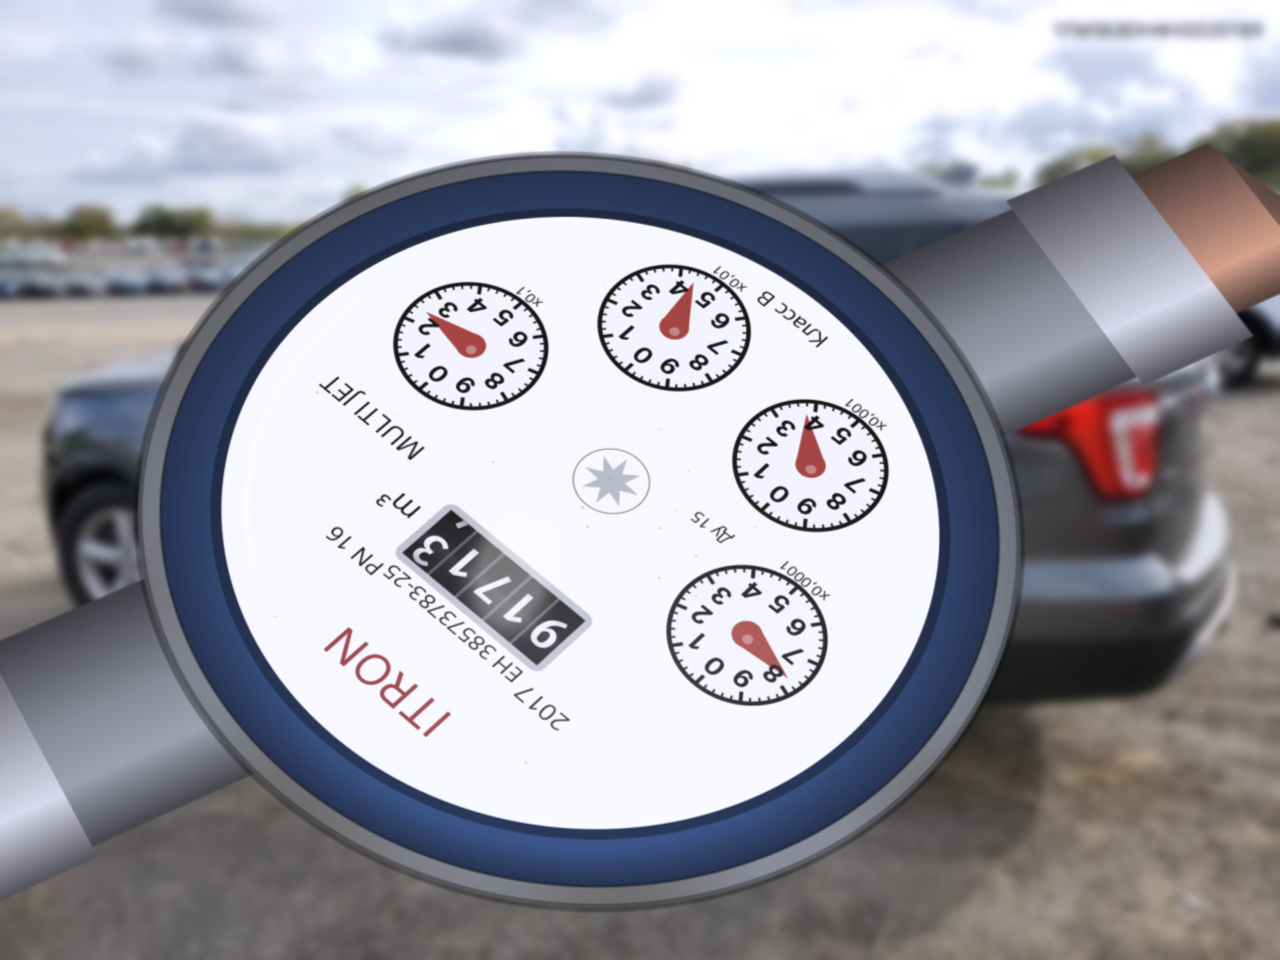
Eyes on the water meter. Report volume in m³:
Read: 91713.2437 m³
